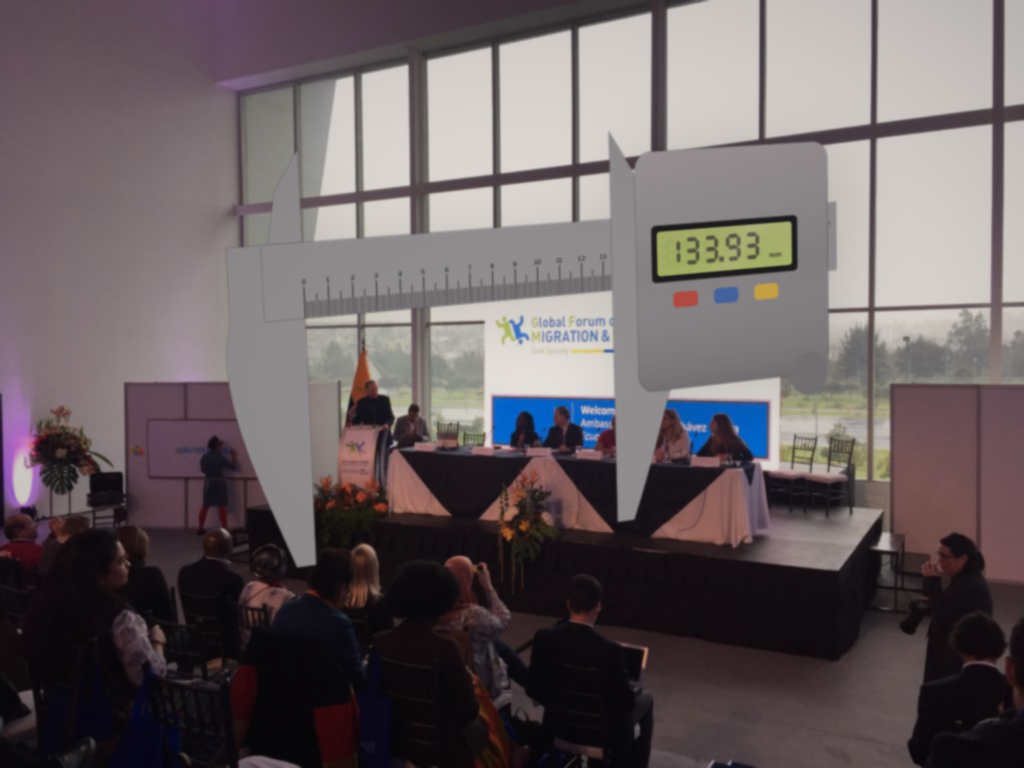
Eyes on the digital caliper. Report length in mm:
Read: 133.93 mm
